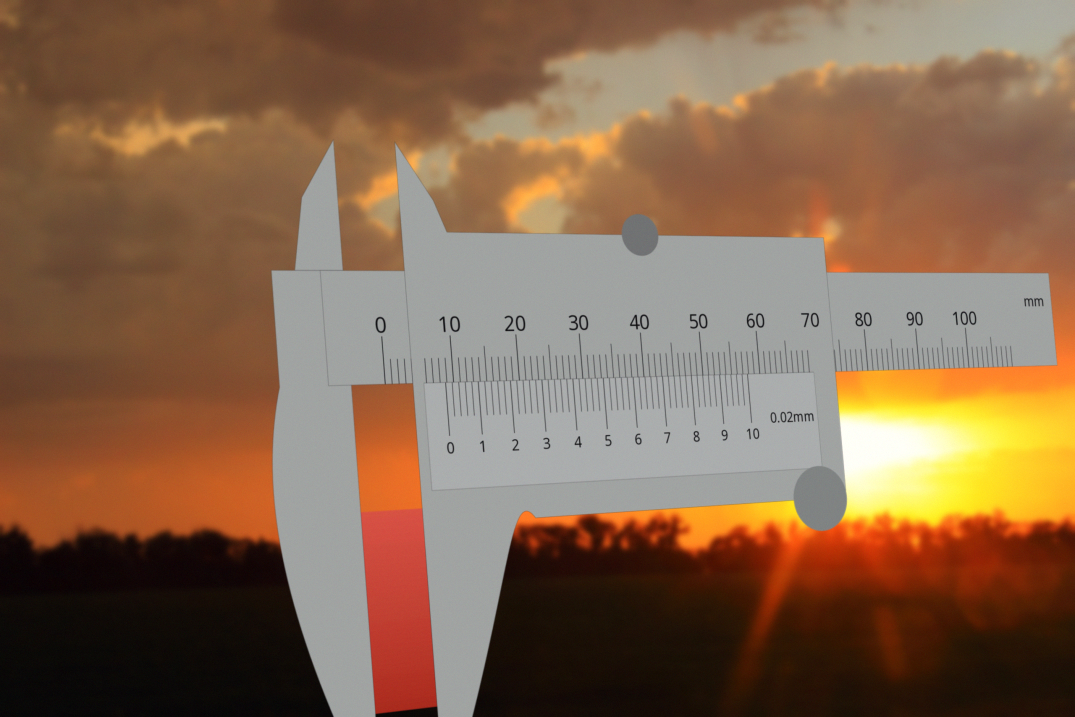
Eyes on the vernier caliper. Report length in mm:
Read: 8.8 mm
